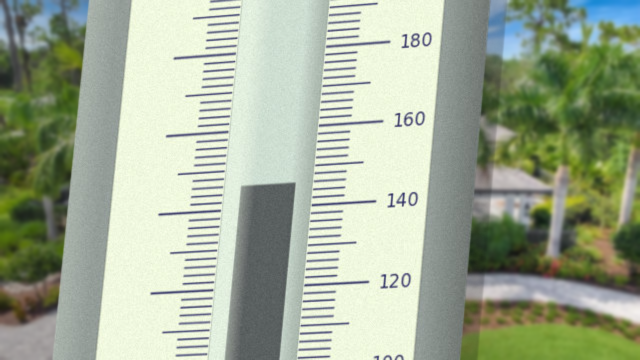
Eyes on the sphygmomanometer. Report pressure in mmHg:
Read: 146 mmHg
